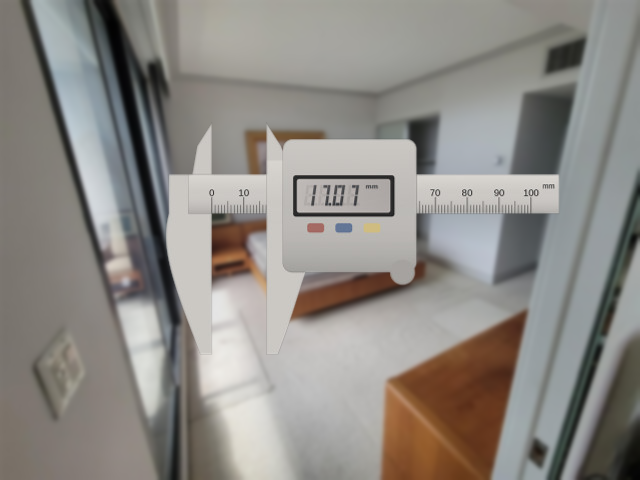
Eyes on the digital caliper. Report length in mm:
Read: 17.07 mm
